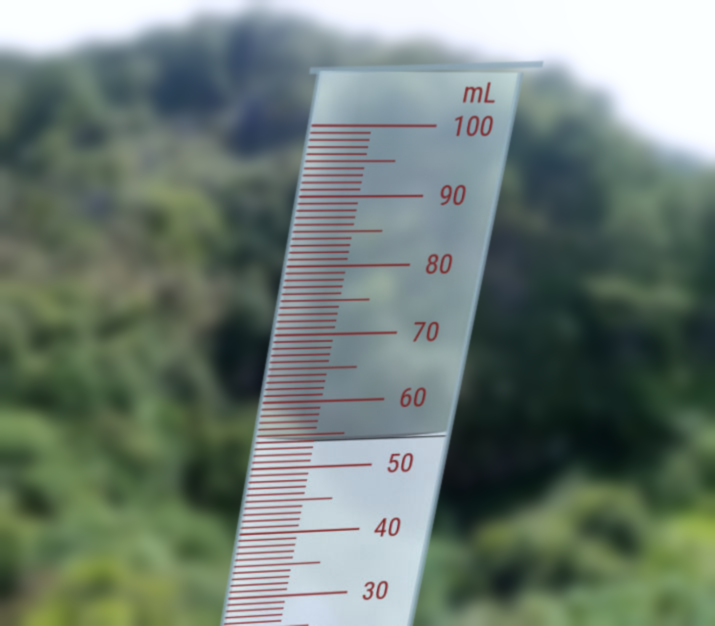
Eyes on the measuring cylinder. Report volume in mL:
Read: 54 mL
